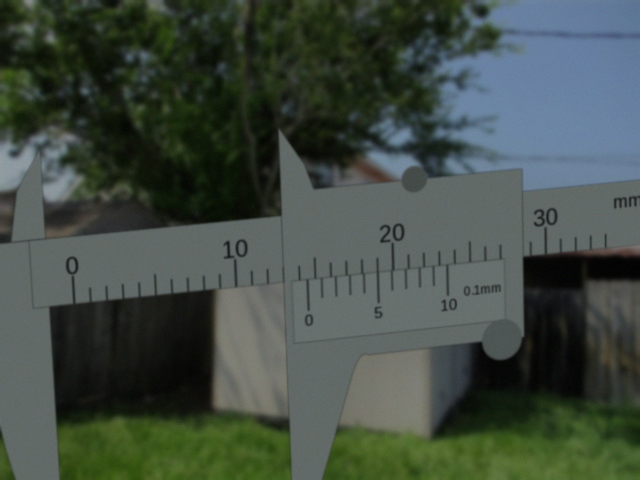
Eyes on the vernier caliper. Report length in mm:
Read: 14.5 mm
